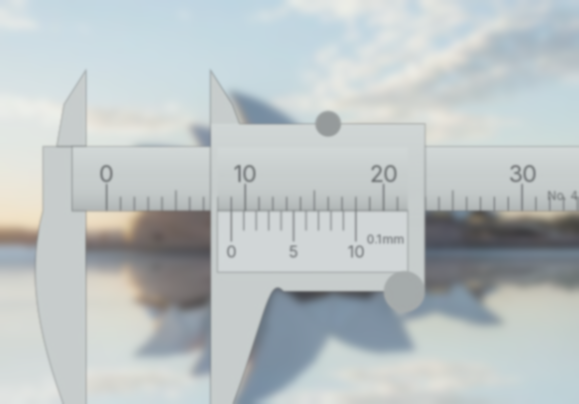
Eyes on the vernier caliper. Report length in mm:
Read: 9.0 mm
